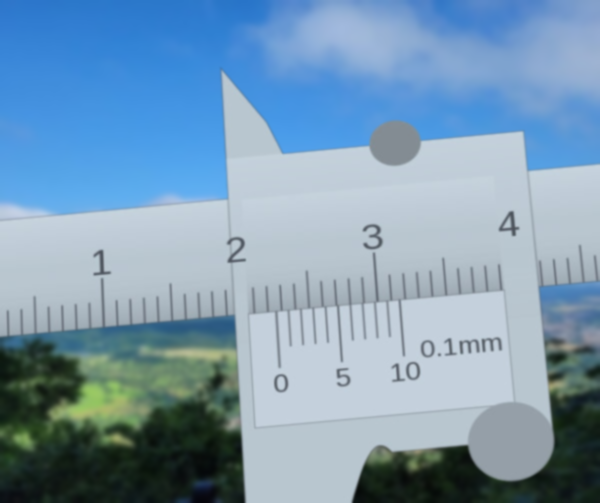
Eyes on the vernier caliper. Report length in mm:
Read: 22.6 mm
